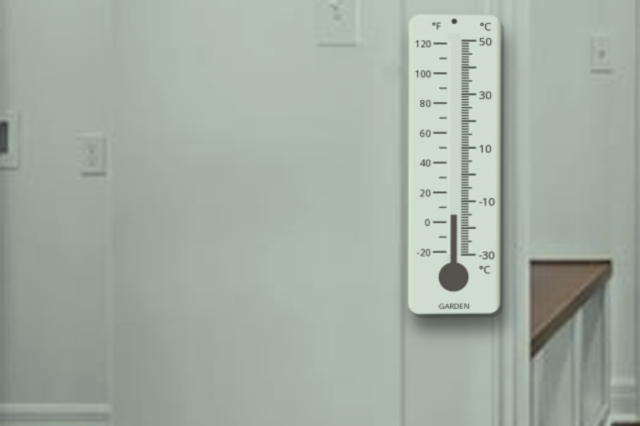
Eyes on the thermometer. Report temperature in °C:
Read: -15 °C
